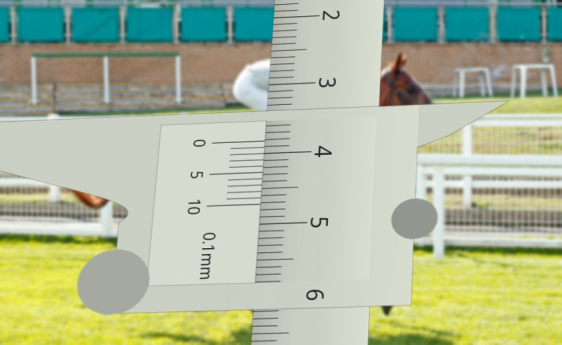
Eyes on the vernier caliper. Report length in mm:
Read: 38.2 mm
